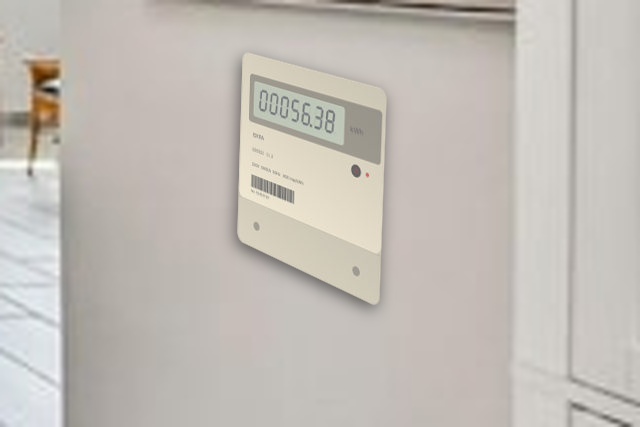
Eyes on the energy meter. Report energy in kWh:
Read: 56.38 kWh
